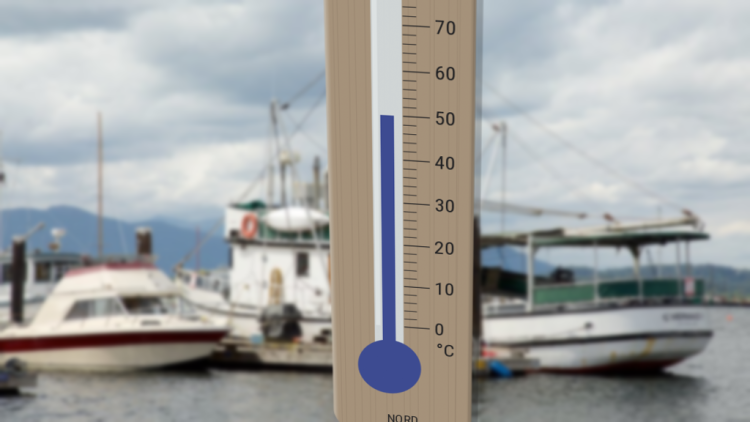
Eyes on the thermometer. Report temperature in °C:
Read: 50 °C
